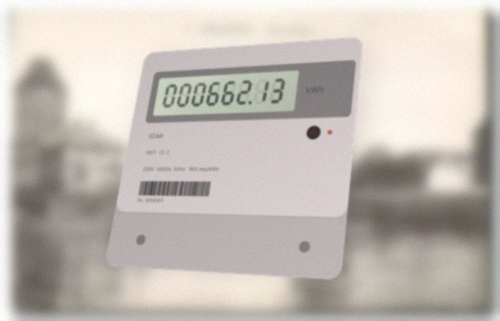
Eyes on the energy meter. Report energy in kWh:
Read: 662.13 kWh
